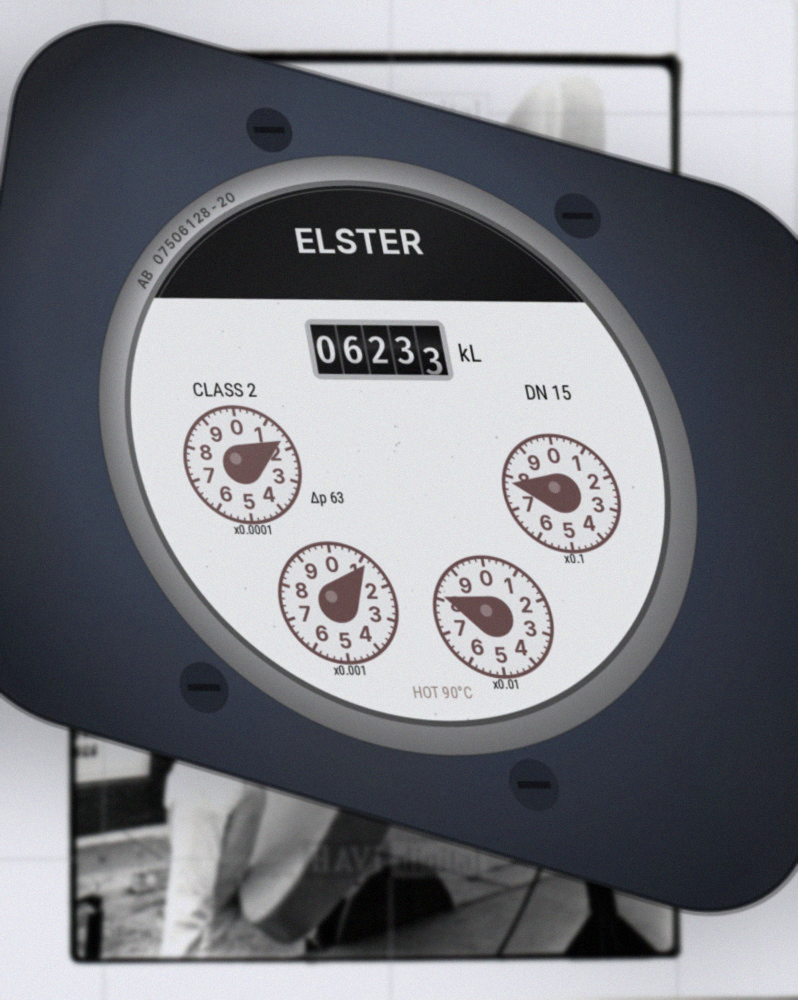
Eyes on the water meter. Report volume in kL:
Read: 6232.7811 kL
